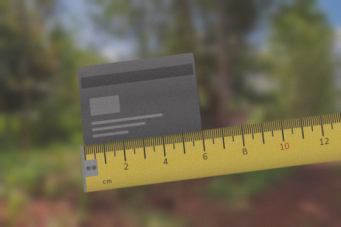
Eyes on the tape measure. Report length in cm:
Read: 6 cm
